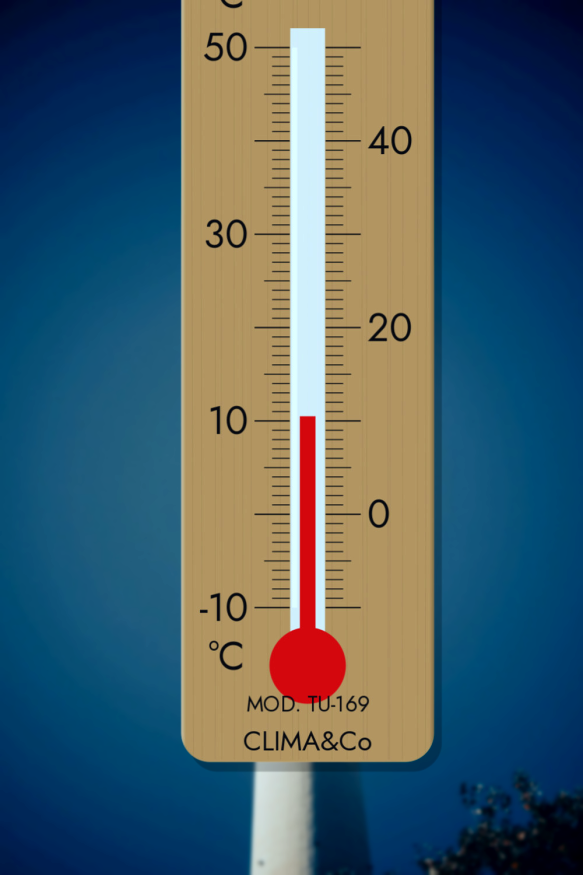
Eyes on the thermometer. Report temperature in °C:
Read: 10.5 °C
